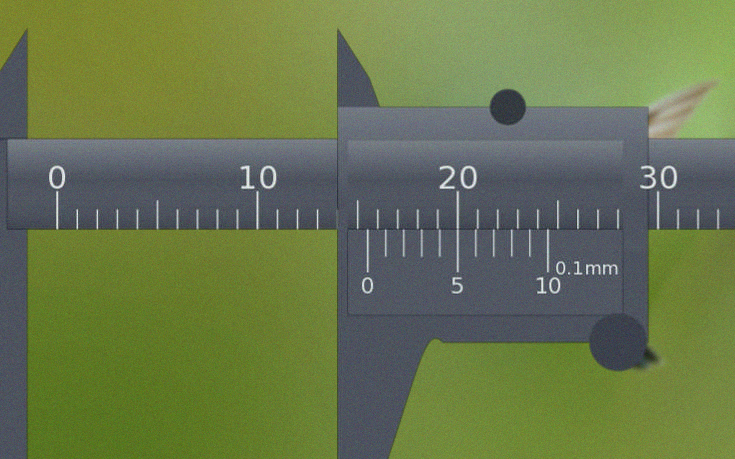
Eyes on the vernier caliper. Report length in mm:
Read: 15.5 mm
